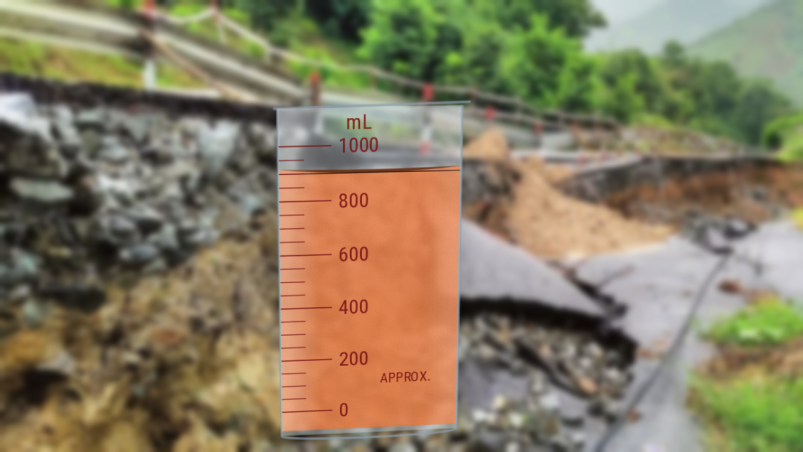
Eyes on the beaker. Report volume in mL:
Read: 900 mL
